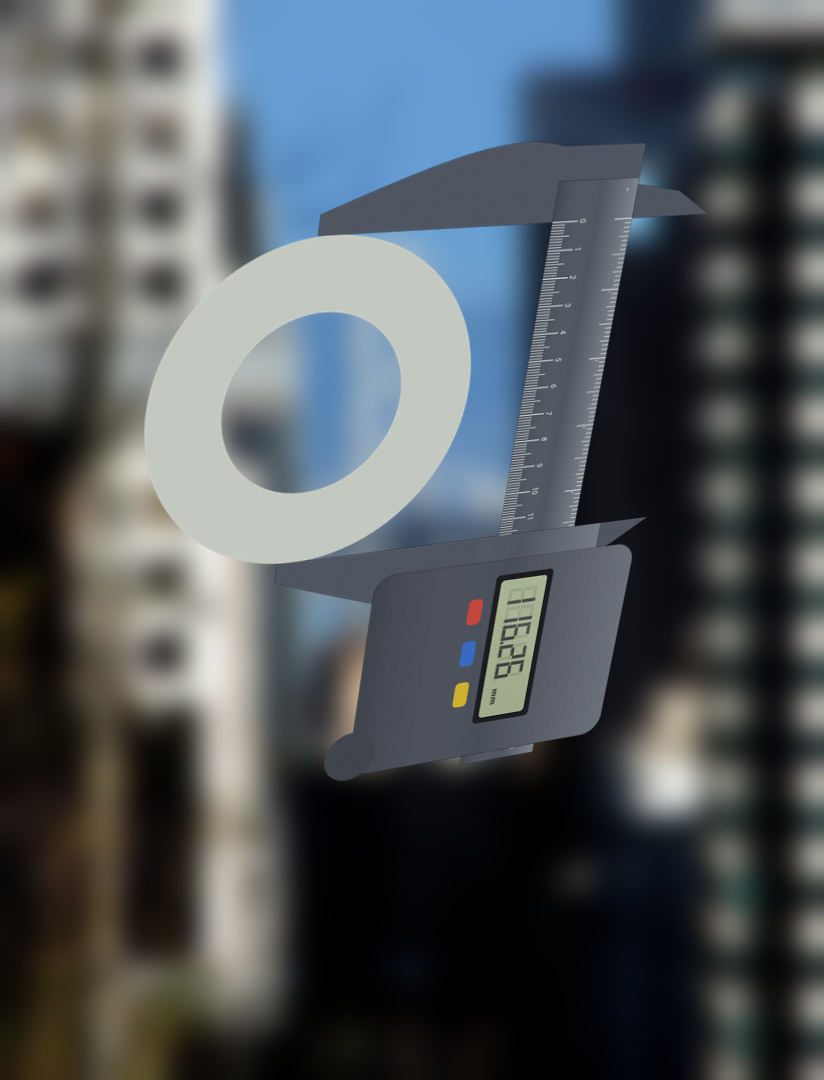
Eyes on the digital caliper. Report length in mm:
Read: 116.26 mm
